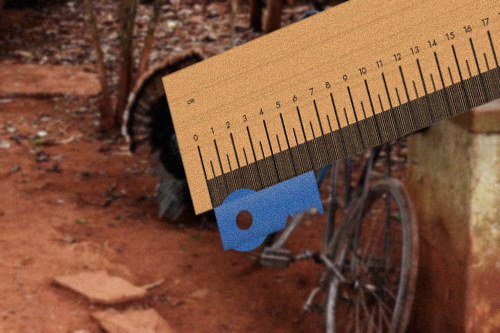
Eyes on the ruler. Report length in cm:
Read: 6 cm
